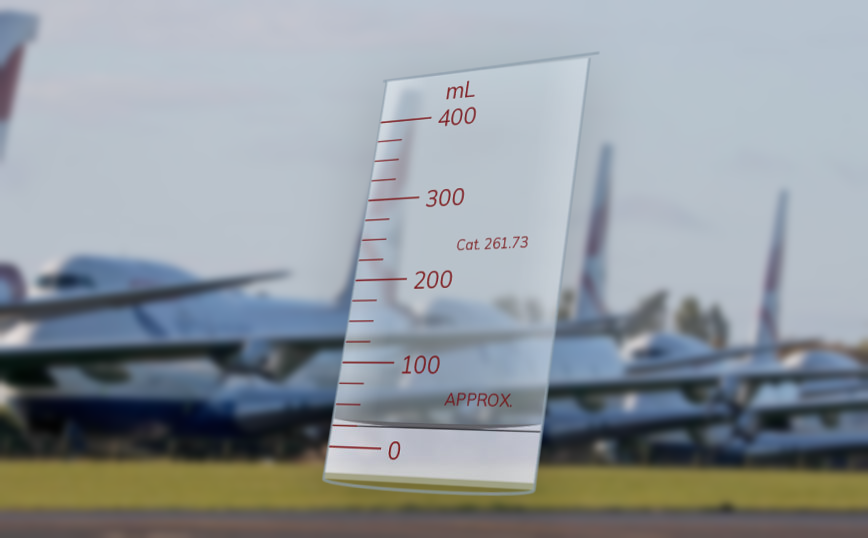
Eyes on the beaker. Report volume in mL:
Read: 25 mL
